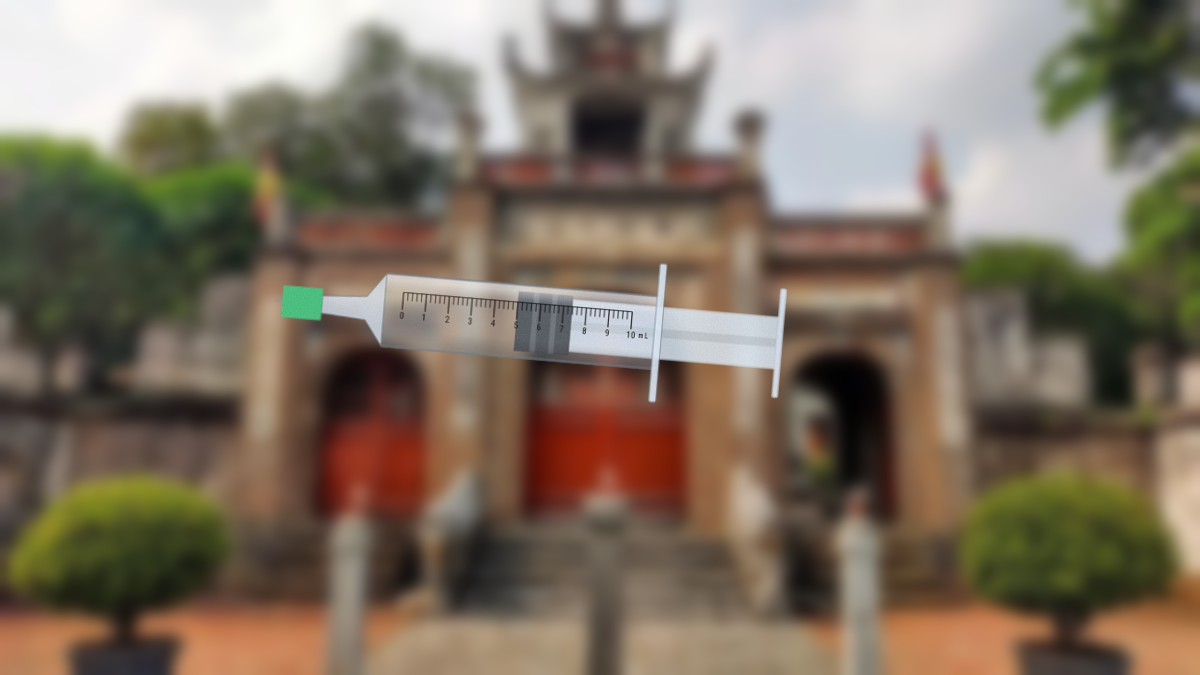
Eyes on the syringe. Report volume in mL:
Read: 5 mL
